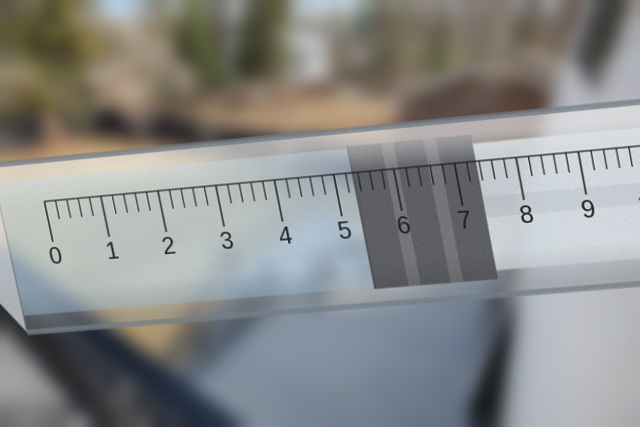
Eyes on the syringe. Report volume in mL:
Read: 5.3 mL
